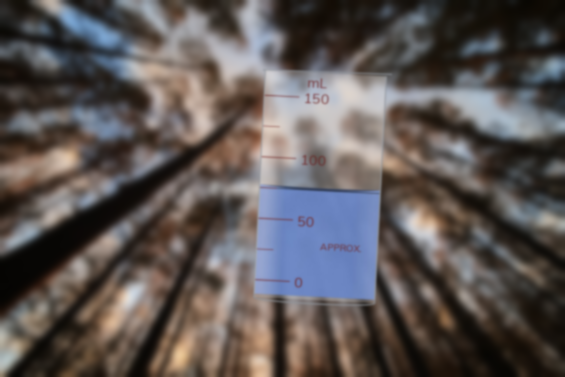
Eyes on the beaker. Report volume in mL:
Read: 75 mL
